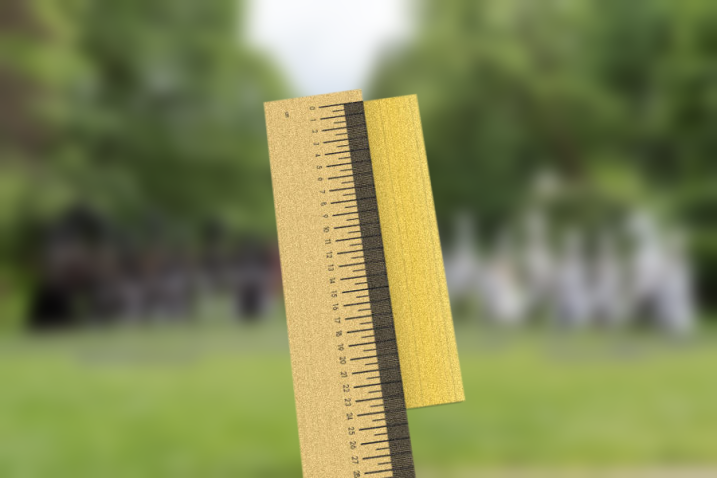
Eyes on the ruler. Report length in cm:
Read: 24 cm
